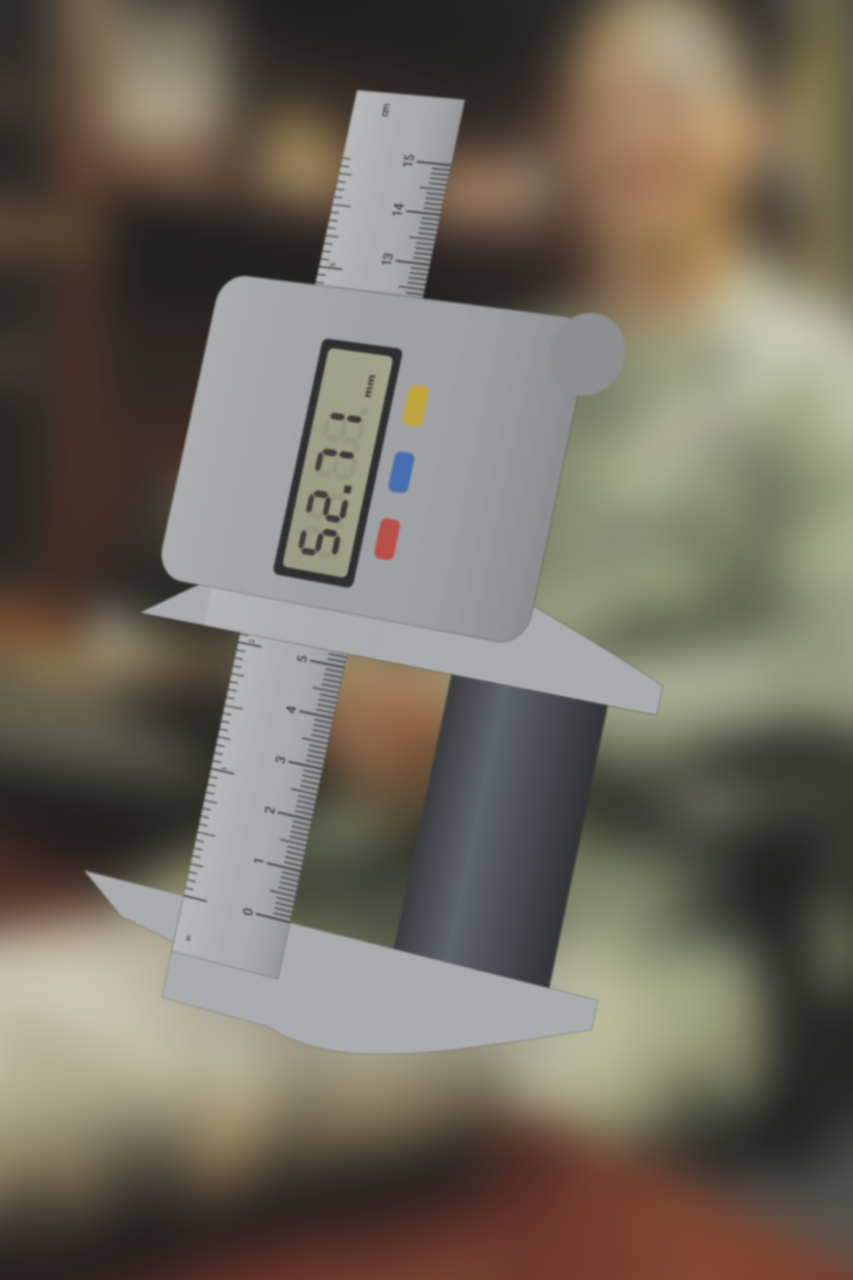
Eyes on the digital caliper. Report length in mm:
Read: 52.71 mm
